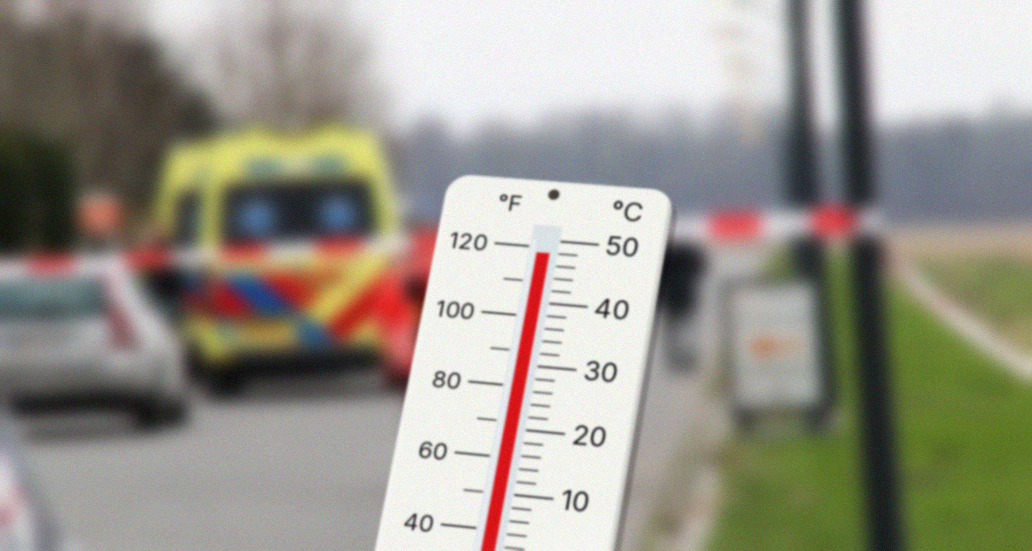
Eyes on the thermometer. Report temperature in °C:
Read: 48 °C
